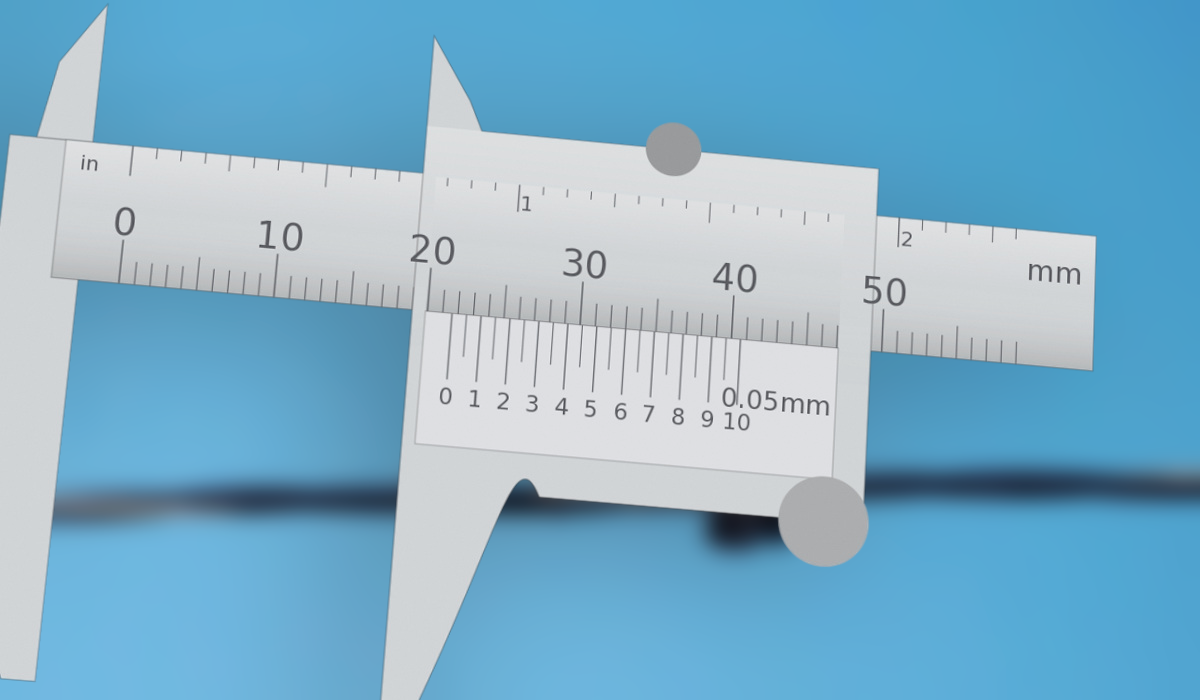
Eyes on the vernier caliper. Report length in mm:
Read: 21.6 mm
